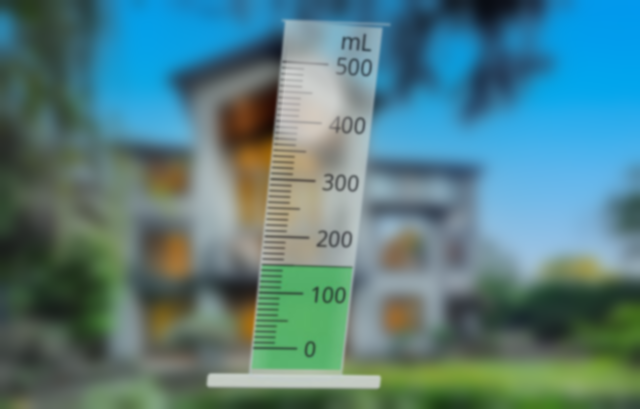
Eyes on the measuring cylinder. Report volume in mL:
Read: 150 mL
